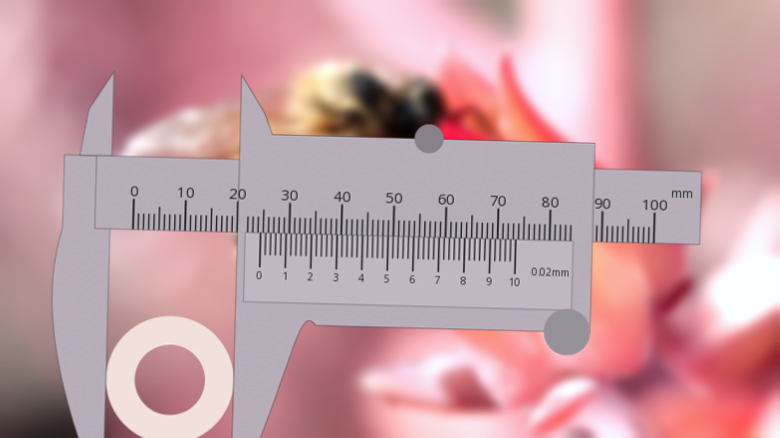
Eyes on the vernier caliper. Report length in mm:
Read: 24.5 mm
